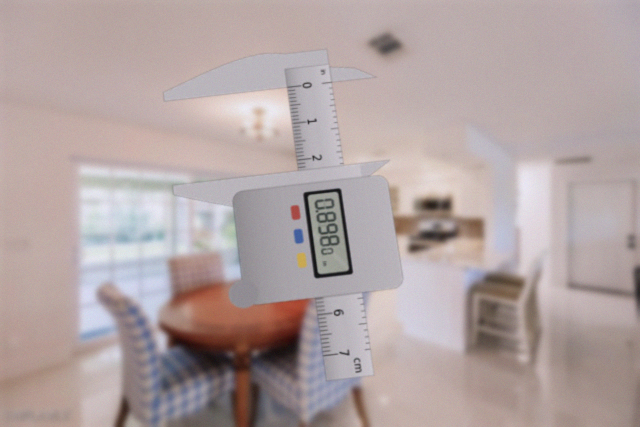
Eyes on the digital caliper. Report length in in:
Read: 0.8980 in
